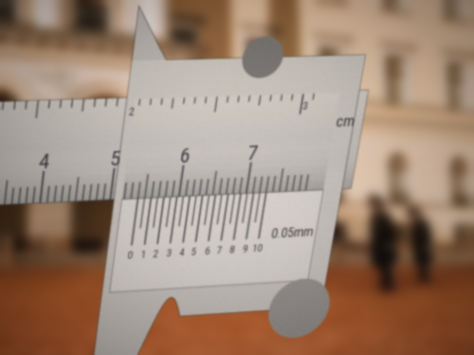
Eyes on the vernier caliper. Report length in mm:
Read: 54.0 mm
